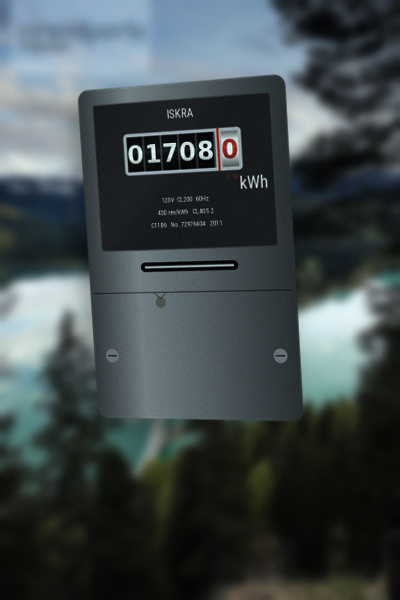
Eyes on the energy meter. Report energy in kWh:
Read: 1708.0 kWh
